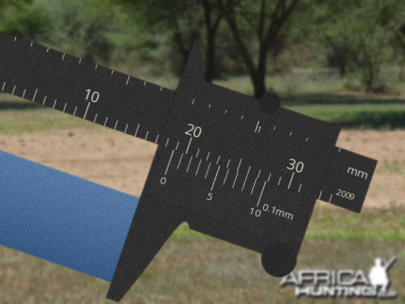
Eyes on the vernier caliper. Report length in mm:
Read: 18.8 mm
